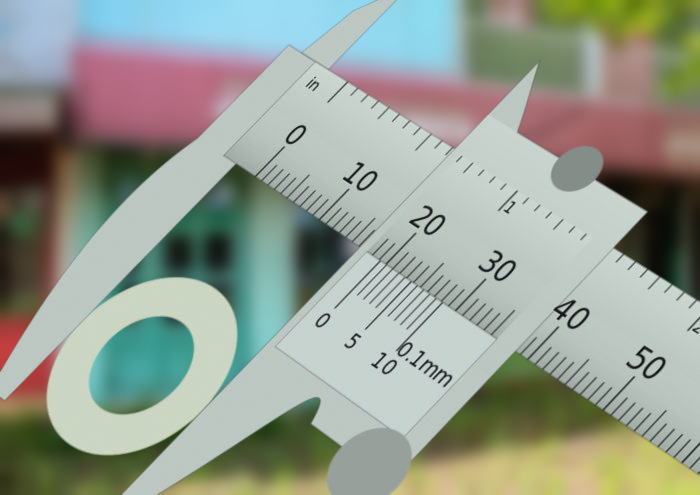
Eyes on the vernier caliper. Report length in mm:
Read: 19.2 mm
